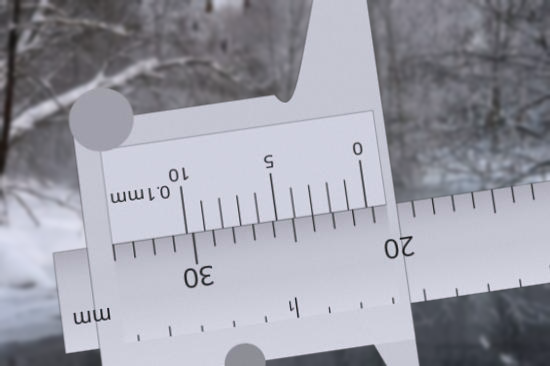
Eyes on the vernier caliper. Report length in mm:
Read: 21.3 mm
